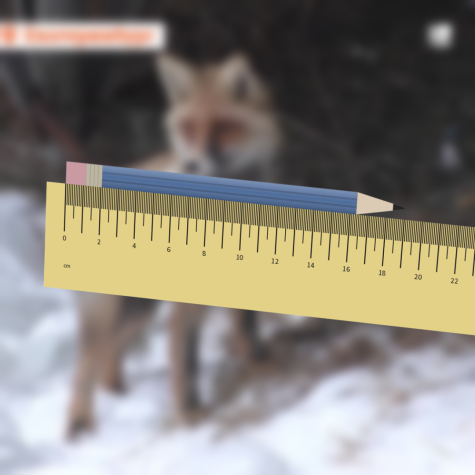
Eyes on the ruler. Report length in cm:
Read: 19 cm
